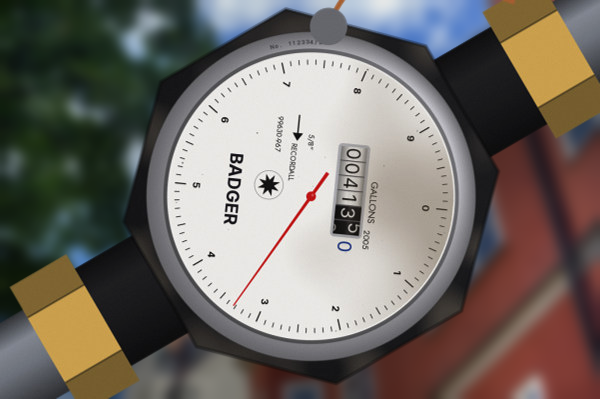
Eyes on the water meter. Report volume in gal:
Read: 41353.3 gal
